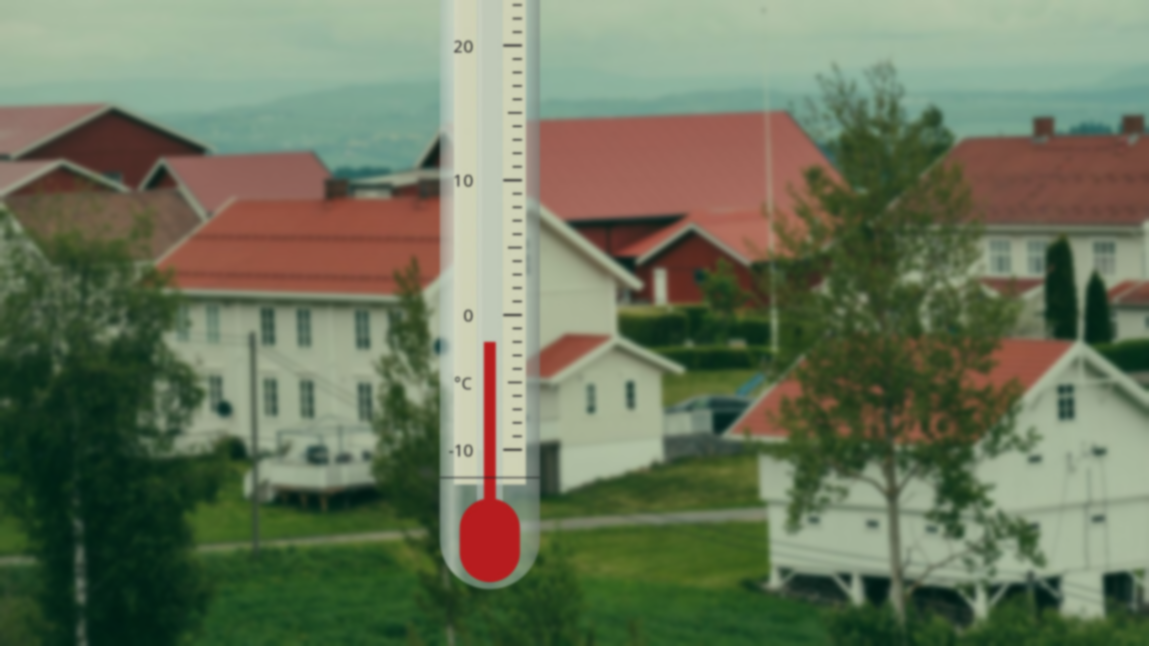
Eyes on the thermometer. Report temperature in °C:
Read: -2 °C
